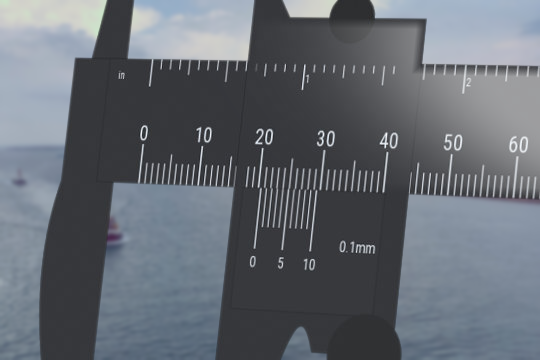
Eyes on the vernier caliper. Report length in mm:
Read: 20.4 mm
